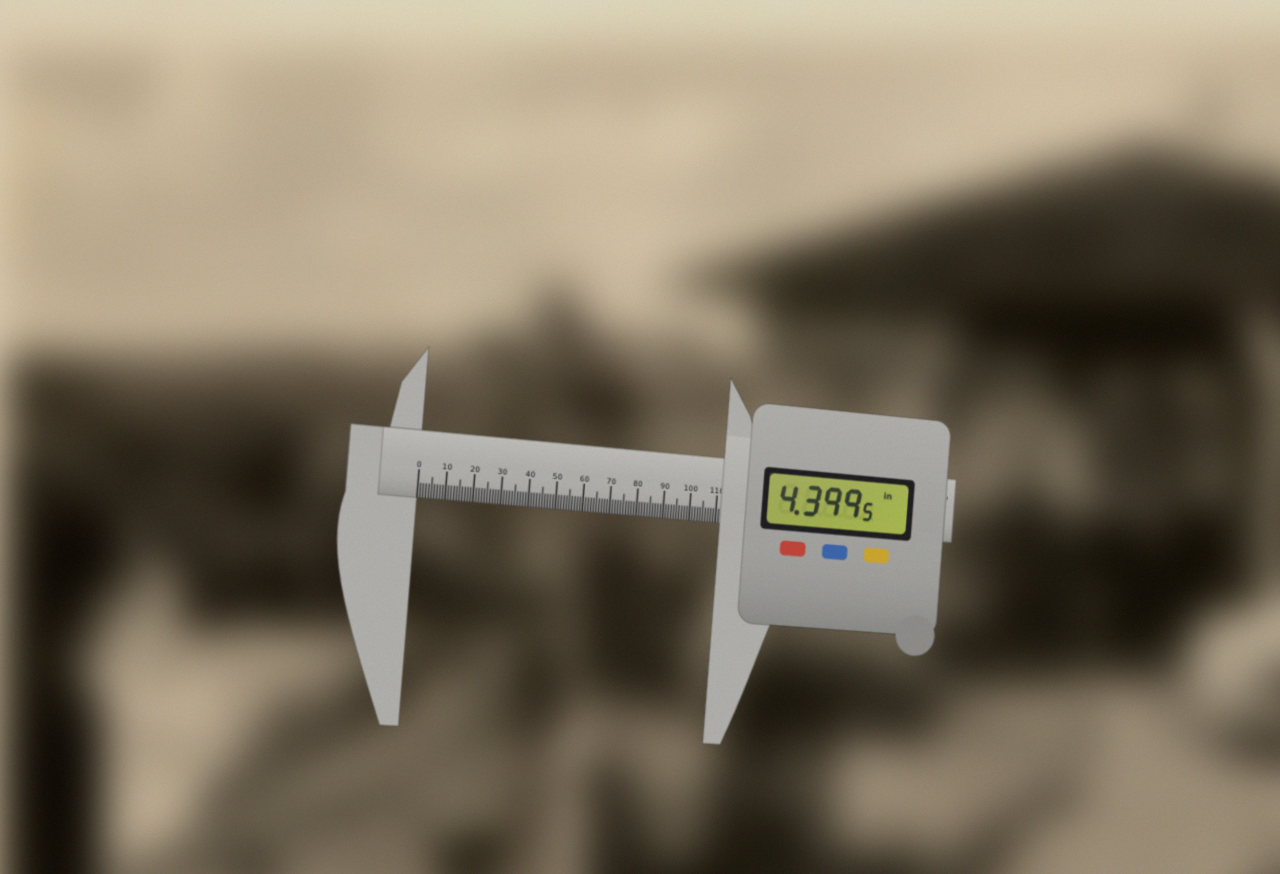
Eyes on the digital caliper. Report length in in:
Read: 4.3995 in
